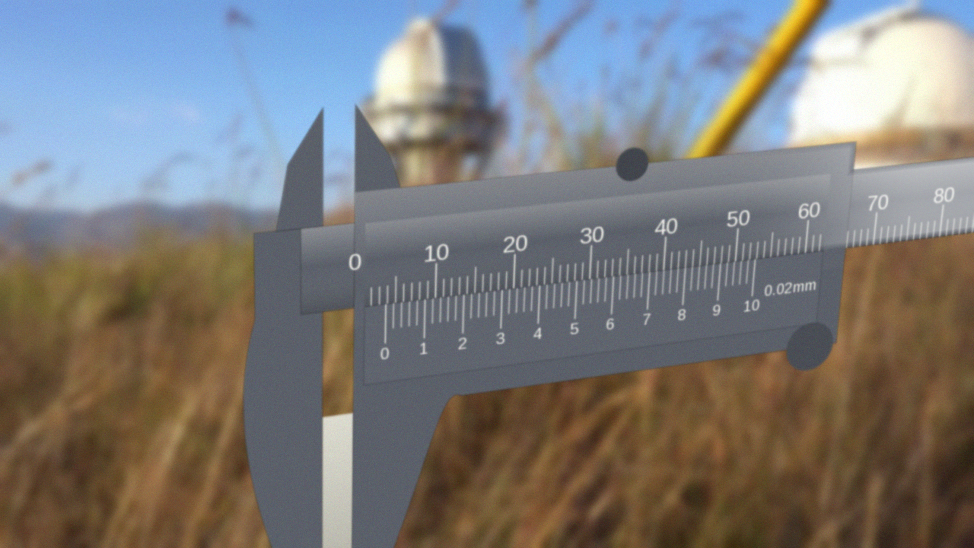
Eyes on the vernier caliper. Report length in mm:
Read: 3.8 mm
